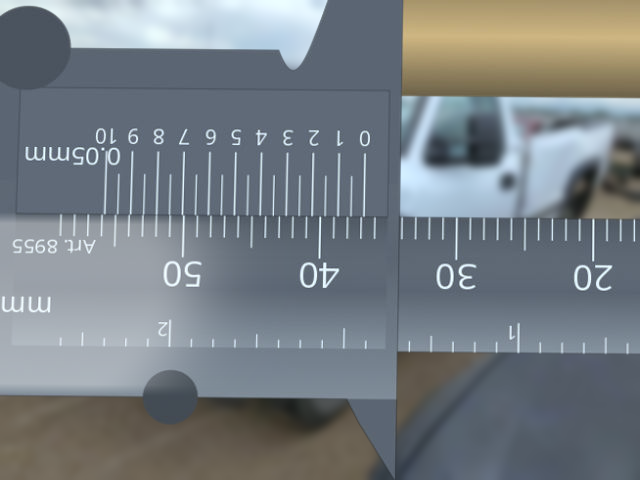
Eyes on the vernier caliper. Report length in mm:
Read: 36.8 mm
